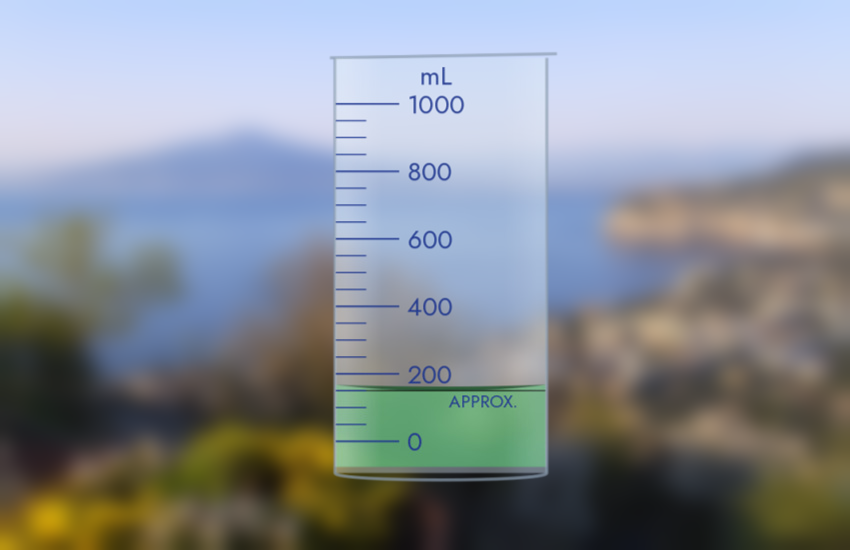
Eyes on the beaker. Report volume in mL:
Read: 150 mL
